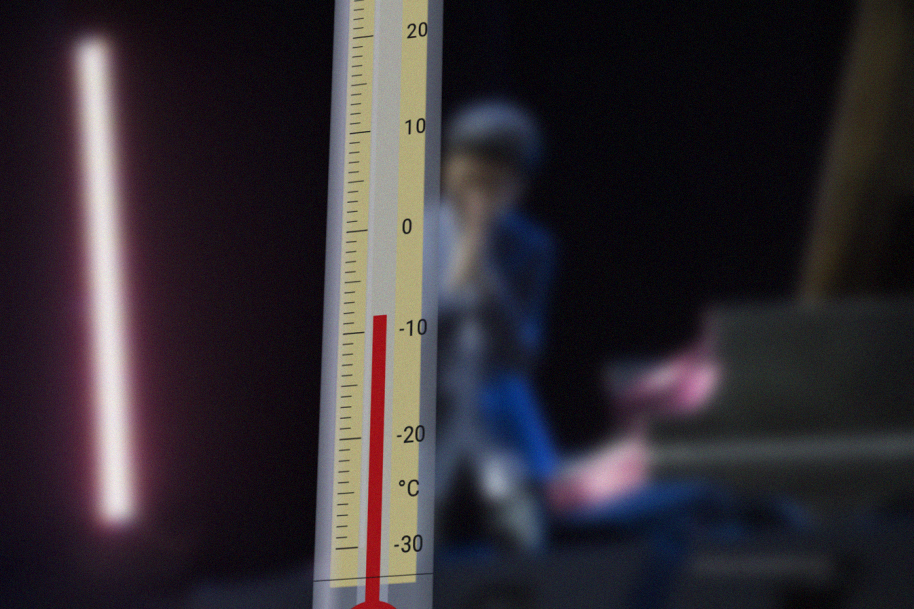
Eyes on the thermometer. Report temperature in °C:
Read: -8.5 °C
